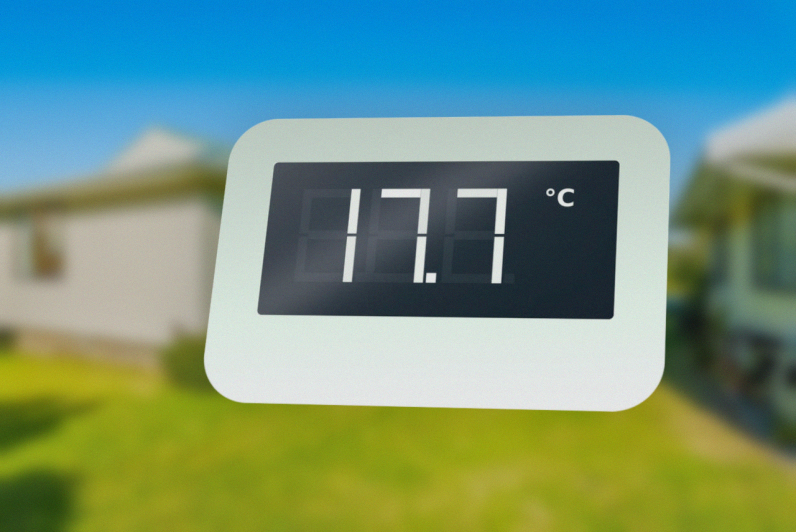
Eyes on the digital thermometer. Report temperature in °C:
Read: 17.7 °C
